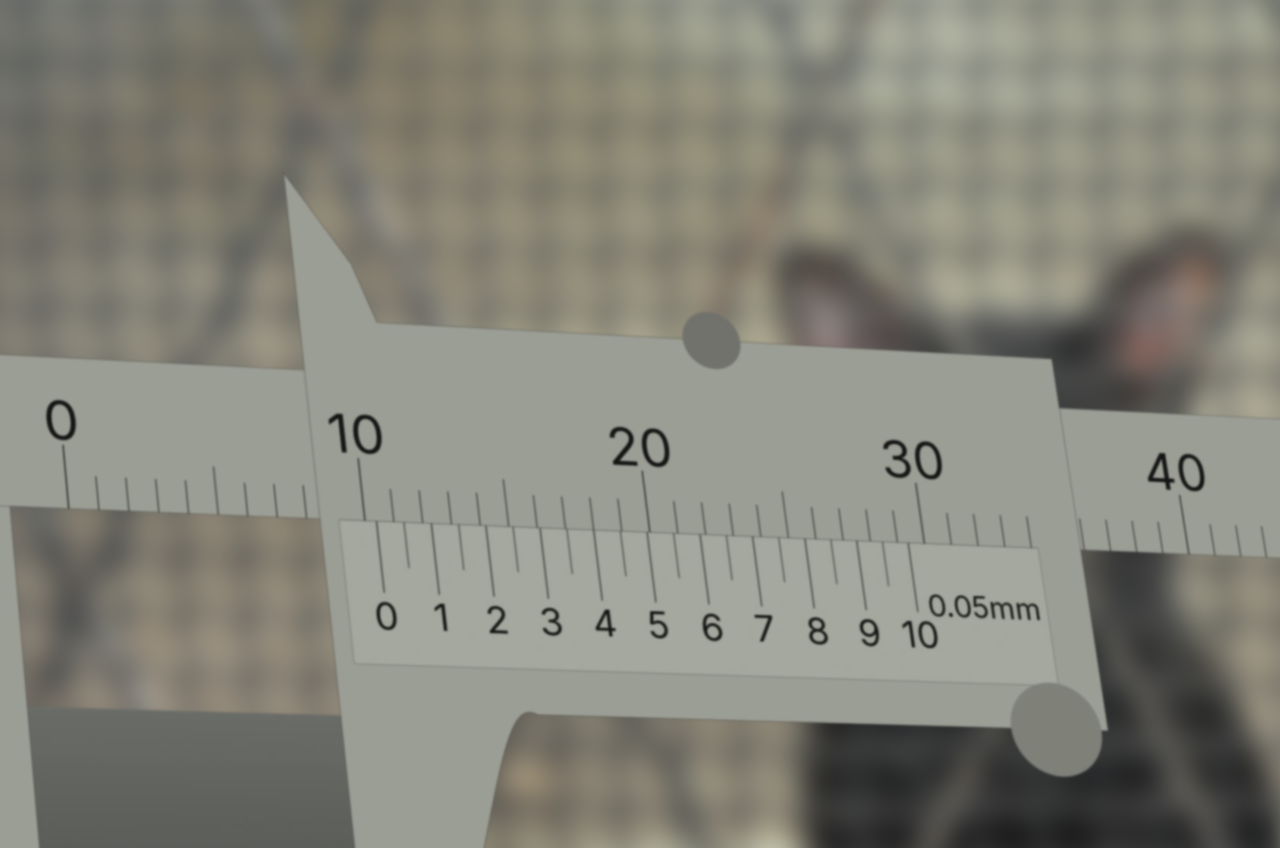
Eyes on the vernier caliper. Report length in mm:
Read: 10.4 mm
